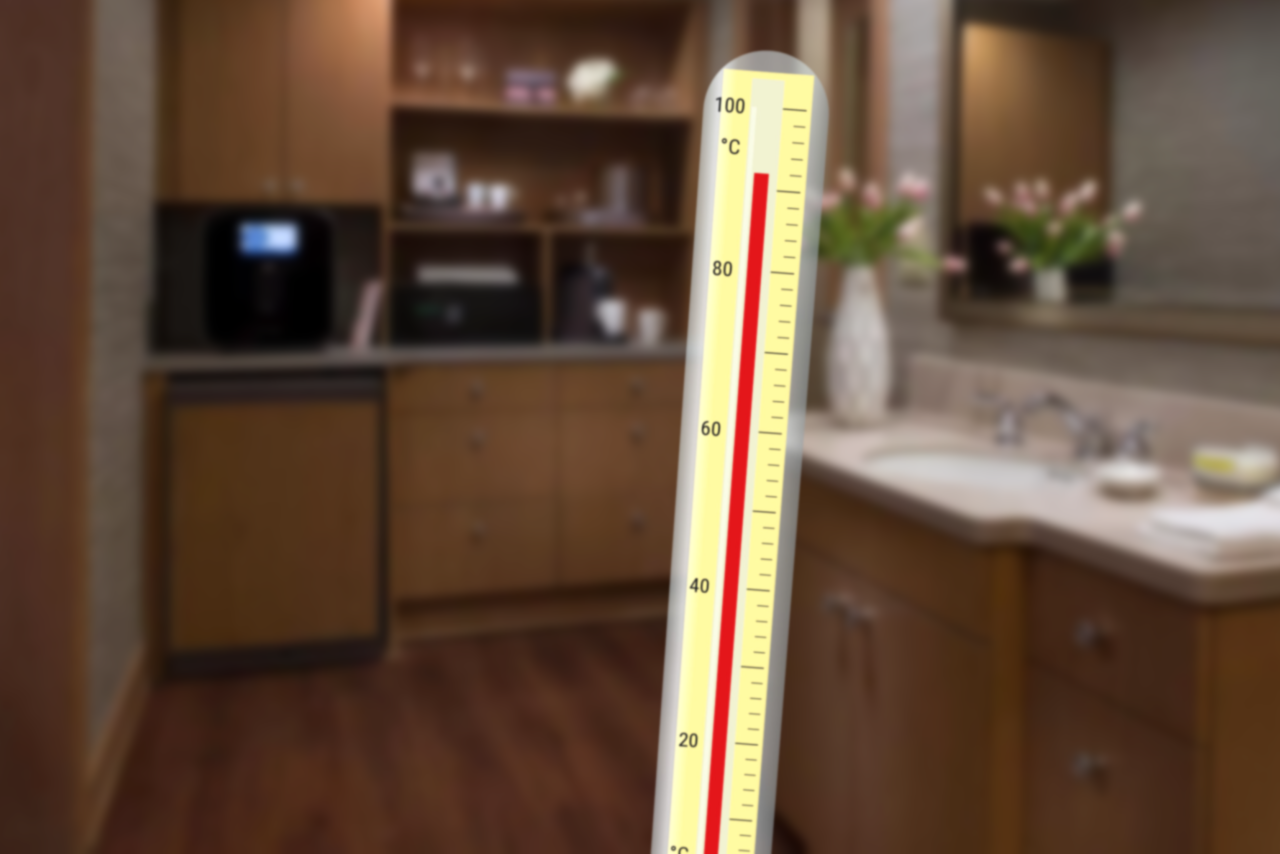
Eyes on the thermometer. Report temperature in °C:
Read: 92 °C
